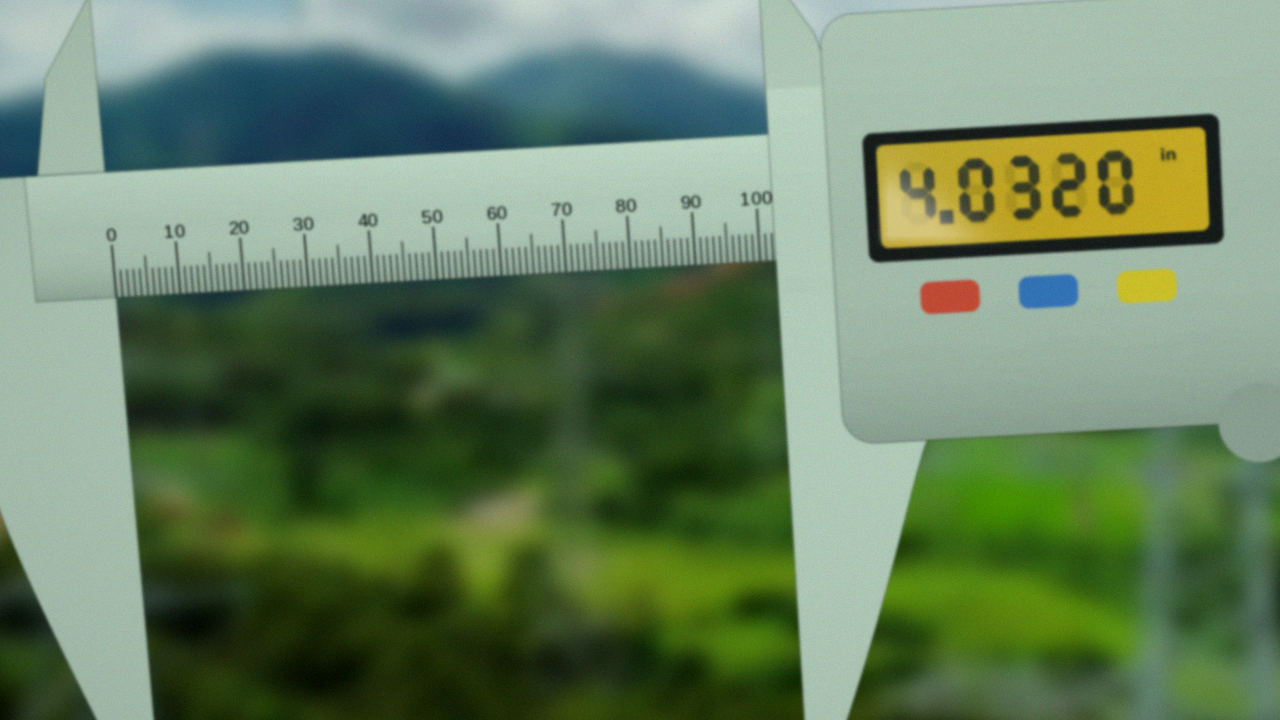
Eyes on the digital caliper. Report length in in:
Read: 4.0320 in
